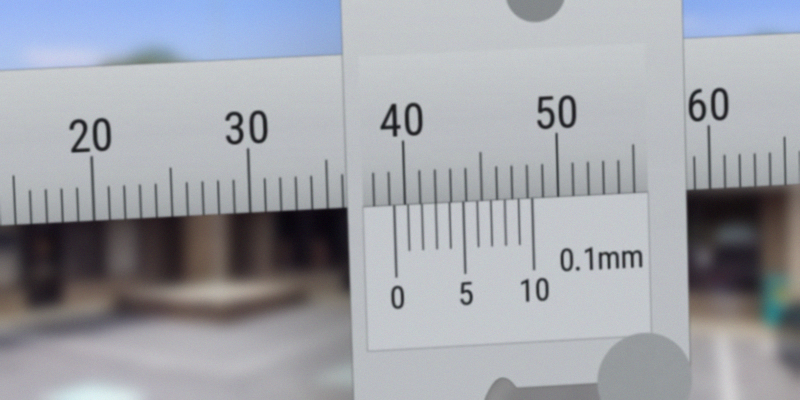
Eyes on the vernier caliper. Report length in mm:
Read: 39.3 mm
